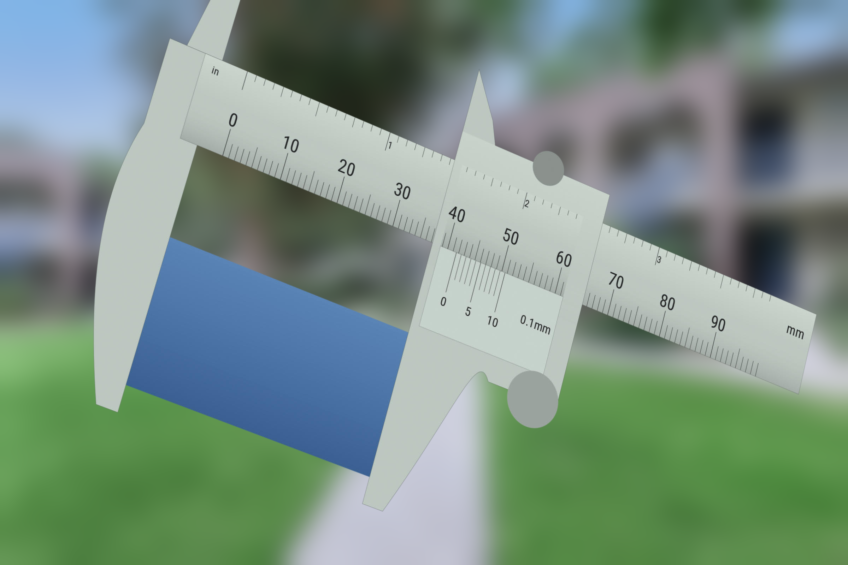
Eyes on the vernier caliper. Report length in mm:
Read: 41.6 mm
